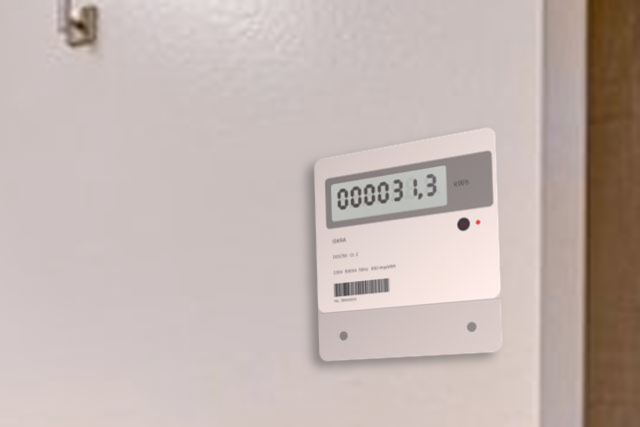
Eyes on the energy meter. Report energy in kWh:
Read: 31.3 kWh
